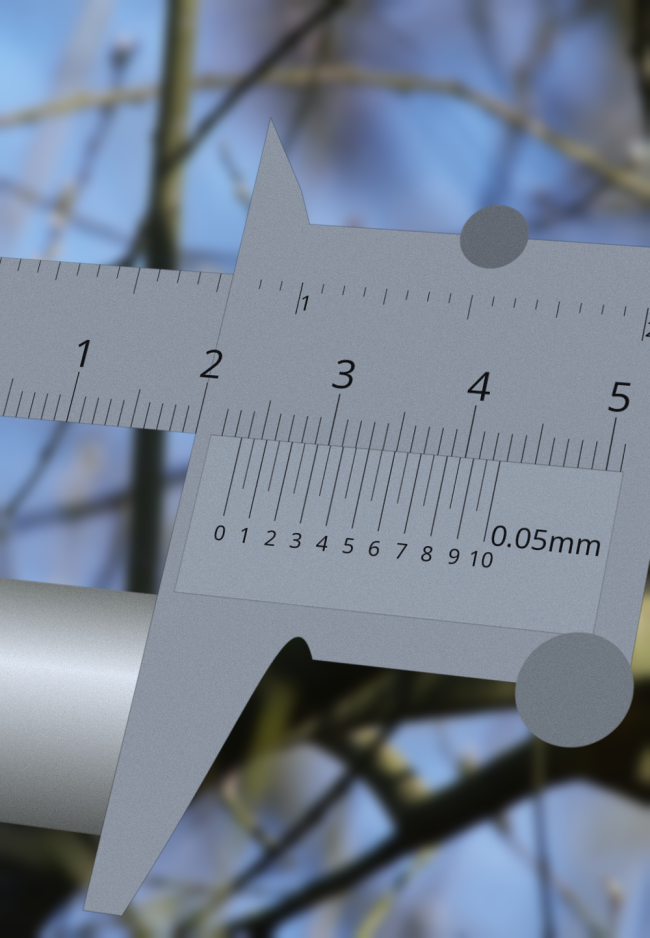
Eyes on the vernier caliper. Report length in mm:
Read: 23.5 mm
